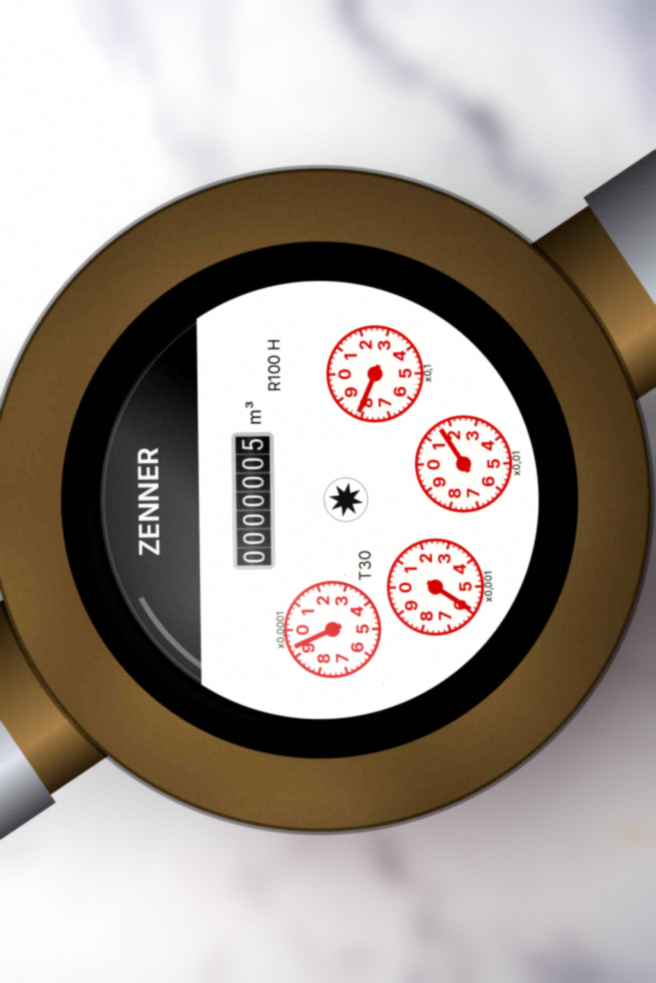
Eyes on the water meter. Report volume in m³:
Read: 5.8159 m³
